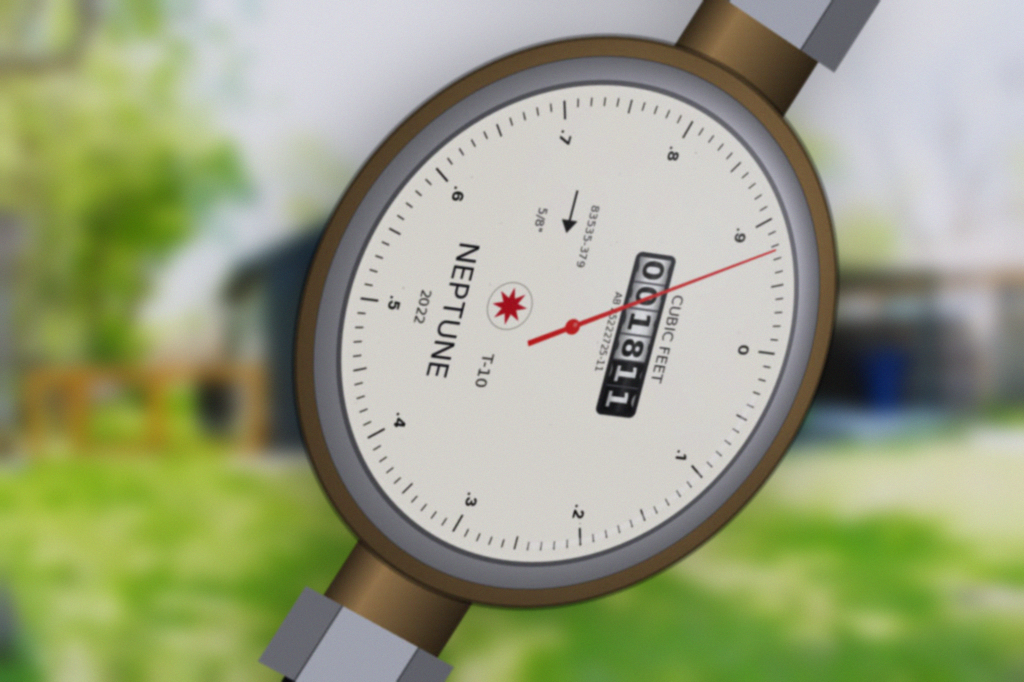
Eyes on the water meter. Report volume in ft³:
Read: 1810.92 ft³
